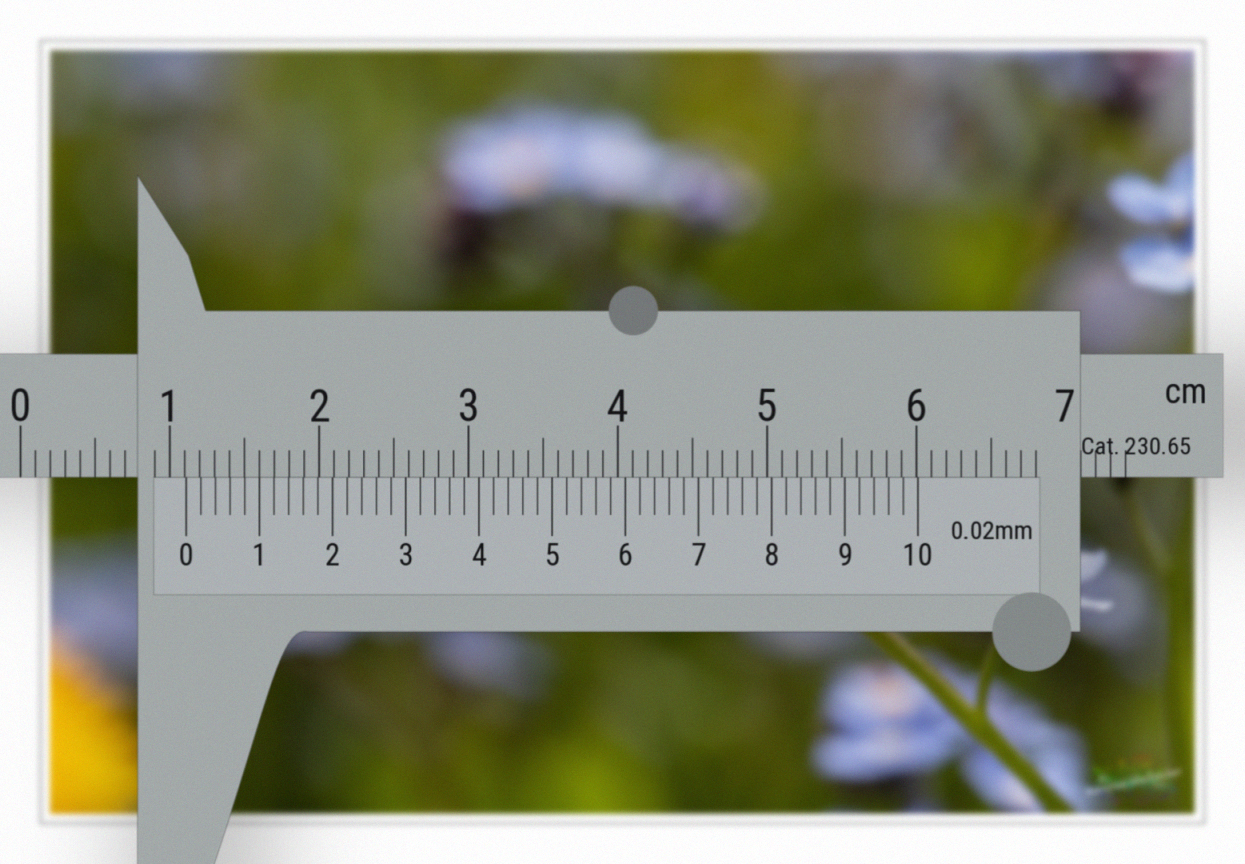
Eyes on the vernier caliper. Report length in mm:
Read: 11.1 mm
